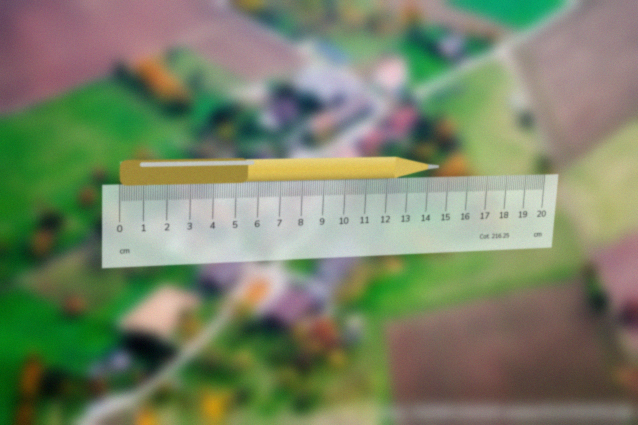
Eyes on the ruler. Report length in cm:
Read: 14.5 cm
